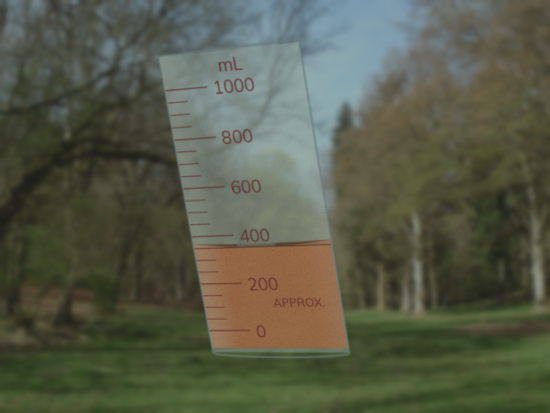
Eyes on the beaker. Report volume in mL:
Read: 350 mL
